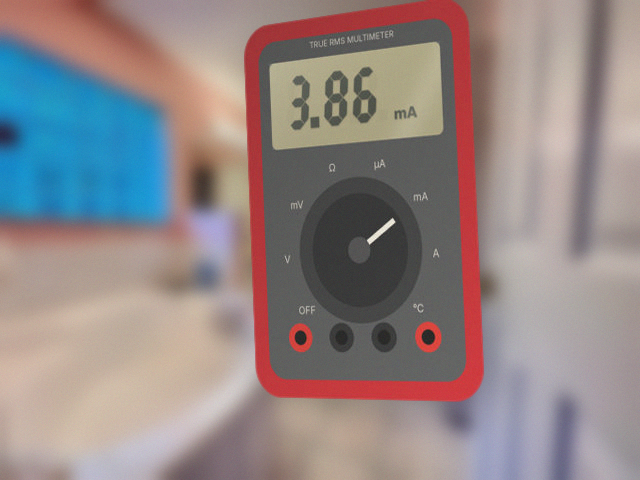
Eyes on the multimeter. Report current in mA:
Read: 3.86 mA
